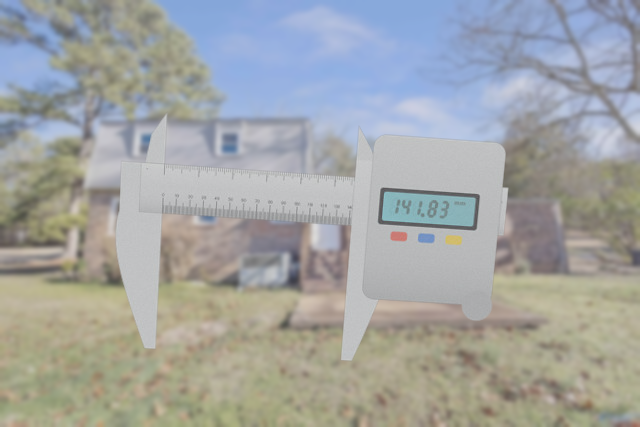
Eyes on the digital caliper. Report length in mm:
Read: 141.83 mm
